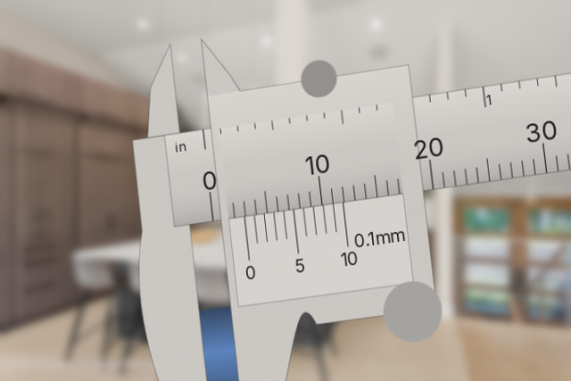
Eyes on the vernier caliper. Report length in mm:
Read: 2.9 mm
